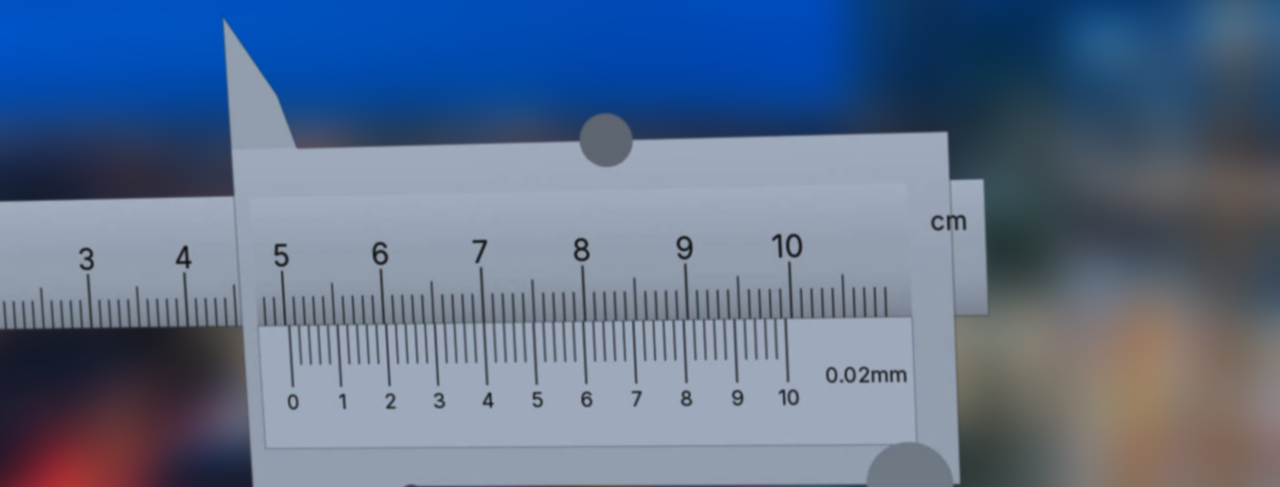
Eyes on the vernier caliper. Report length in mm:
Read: 50.4 mm
